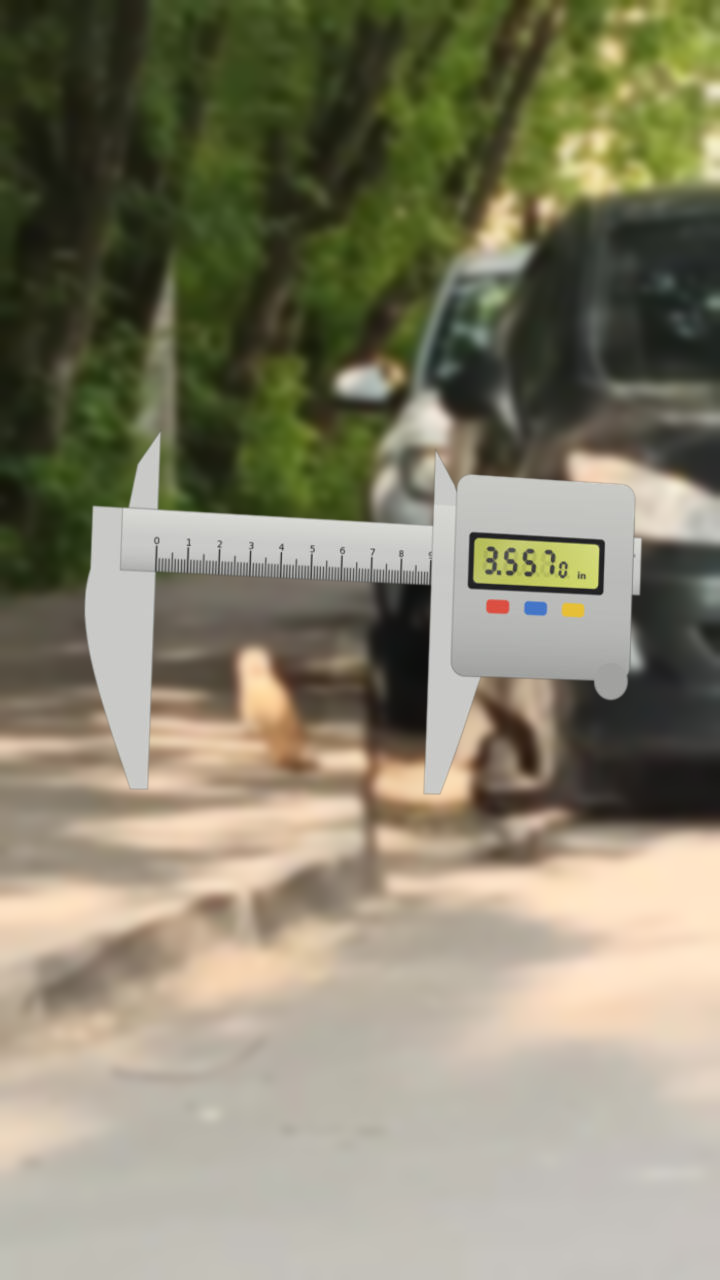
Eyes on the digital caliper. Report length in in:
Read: 3.5570 in
